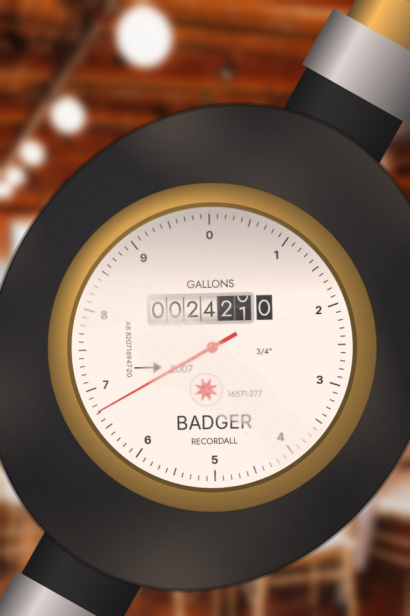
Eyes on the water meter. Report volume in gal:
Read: 24206.7 gal
